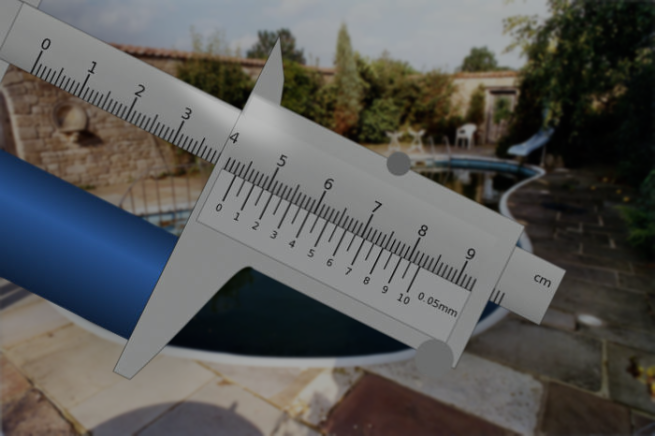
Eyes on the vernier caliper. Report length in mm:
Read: 43.4 mm
